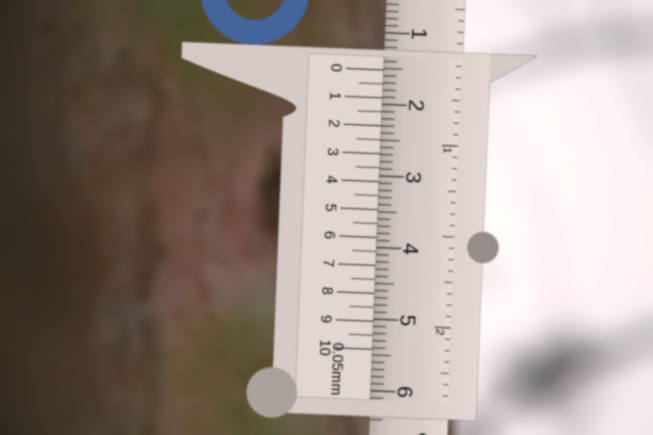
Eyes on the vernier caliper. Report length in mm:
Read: 15.2 mm
